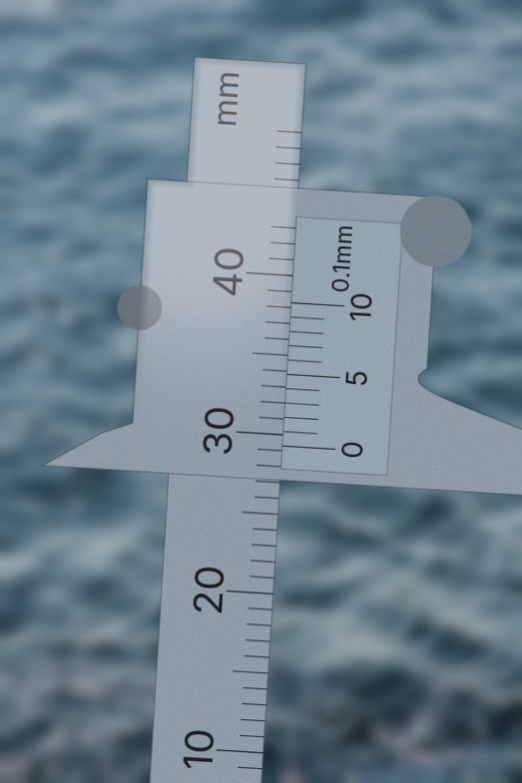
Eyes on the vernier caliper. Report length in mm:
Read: 29.3 mm
